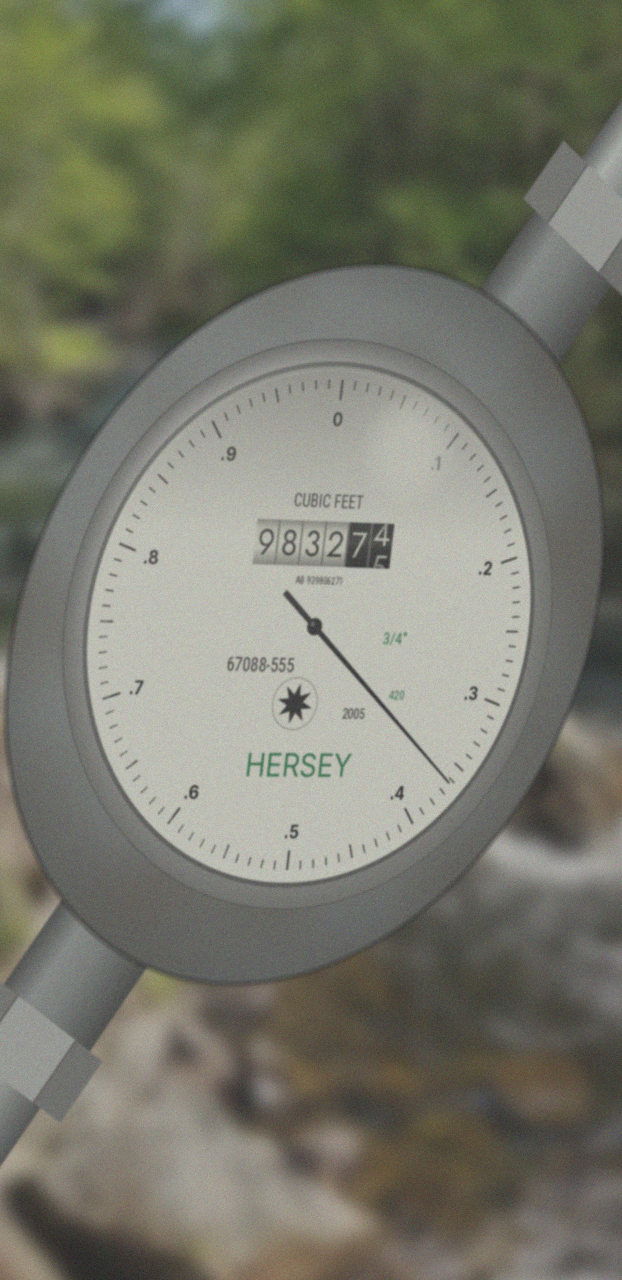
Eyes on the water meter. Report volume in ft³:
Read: 983274.36 ft³
